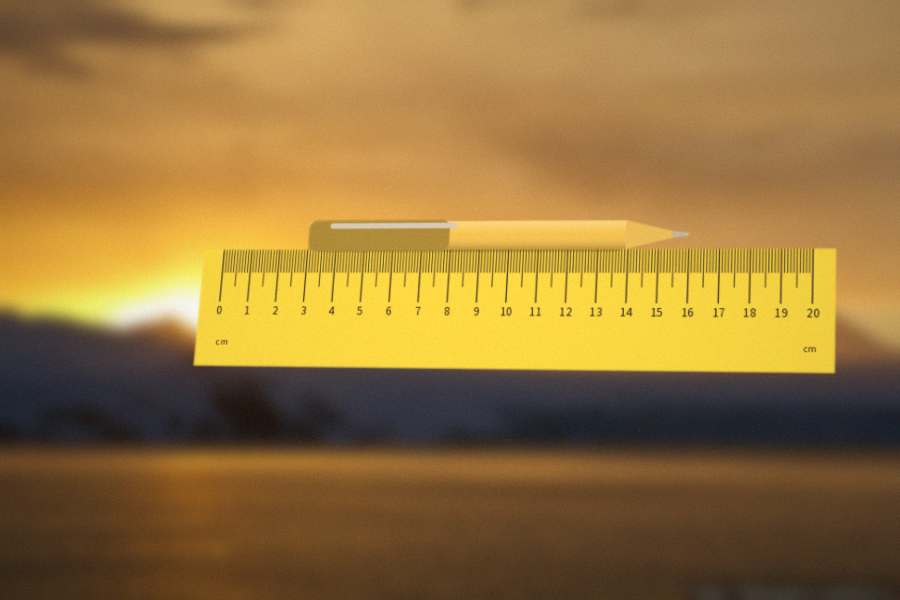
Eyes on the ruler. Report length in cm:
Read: 13 cm
